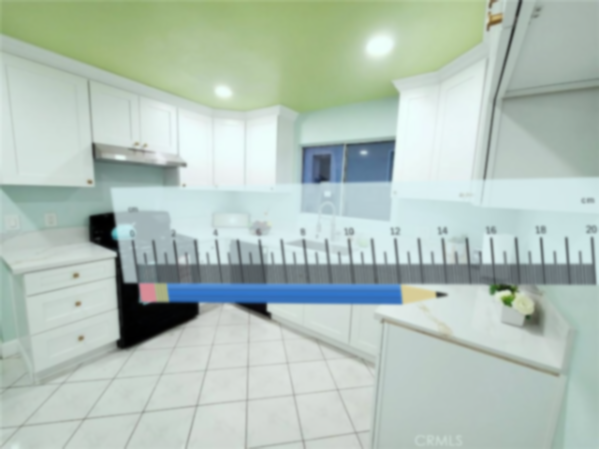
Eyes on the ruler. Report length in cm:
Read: 14 cm
